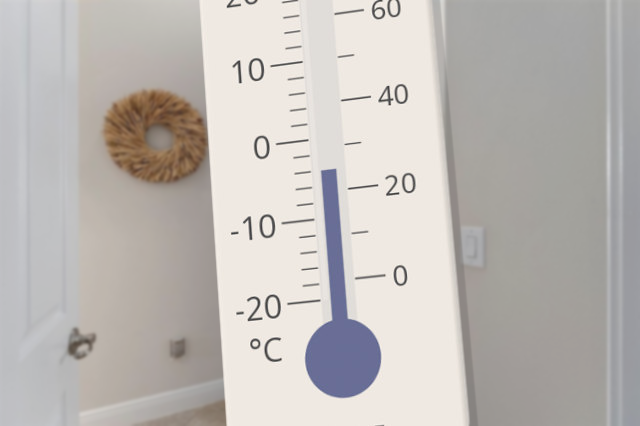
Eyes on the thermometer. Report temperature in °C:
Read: -4 °C
